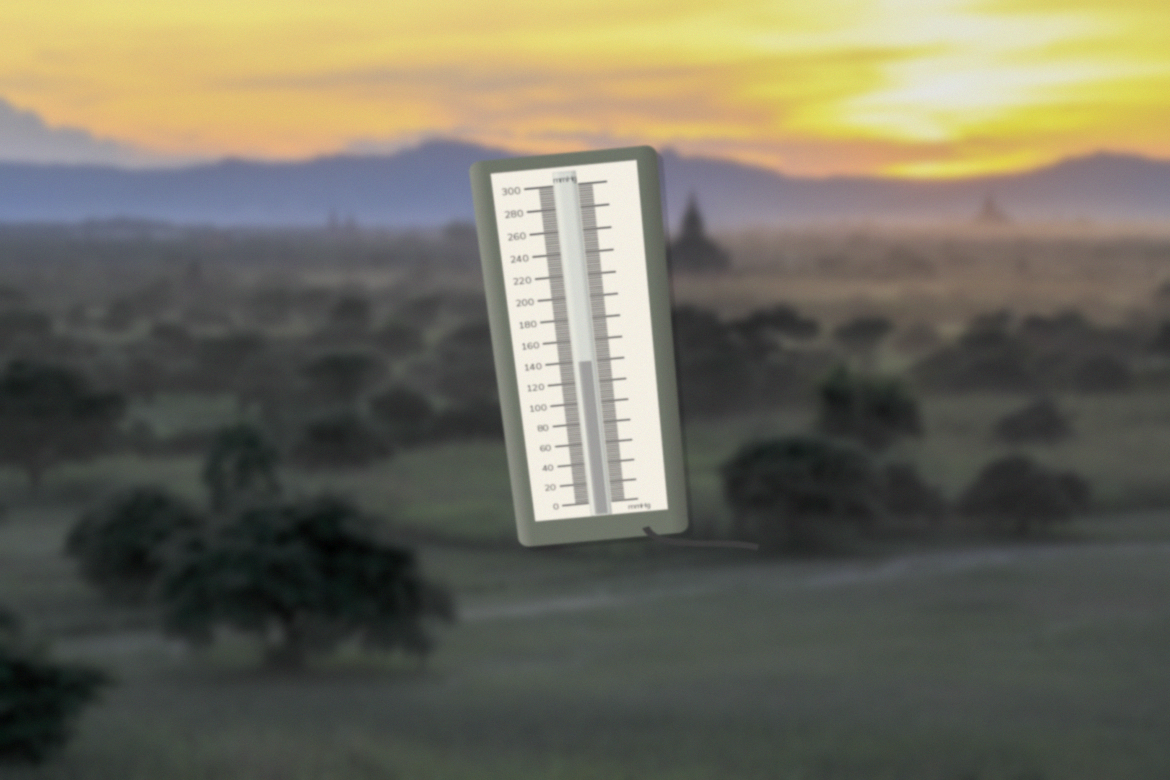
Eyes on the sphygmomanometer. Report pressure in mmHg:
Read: 140 mmHg
